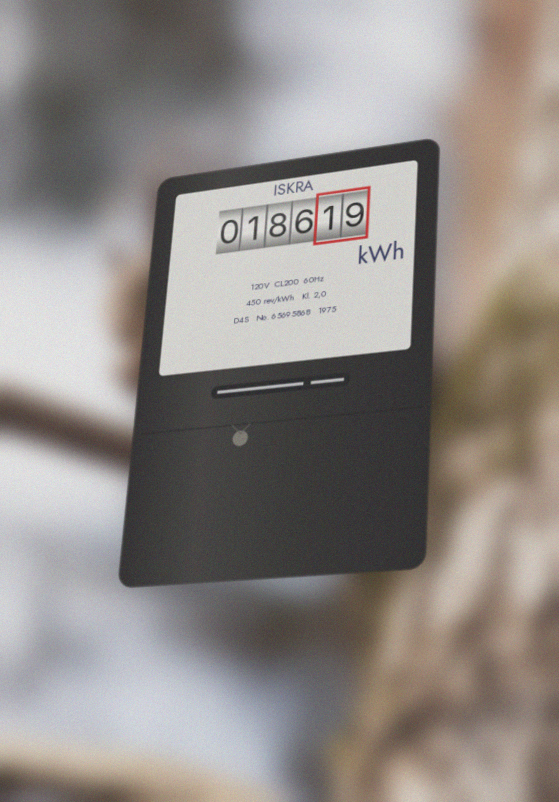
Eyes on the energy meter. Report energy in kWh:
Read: 186.19 kWh
